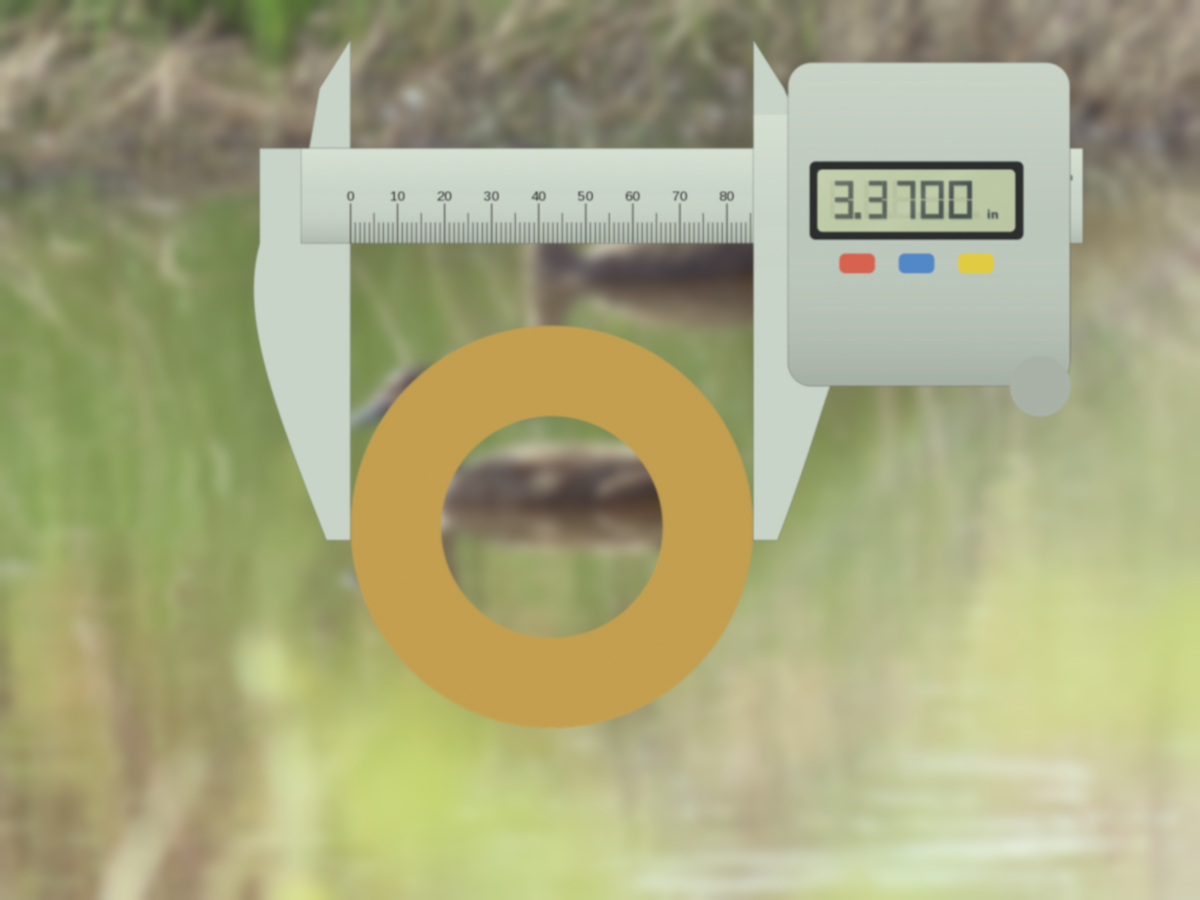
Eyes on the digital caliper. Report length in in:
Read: 3.3700 in
